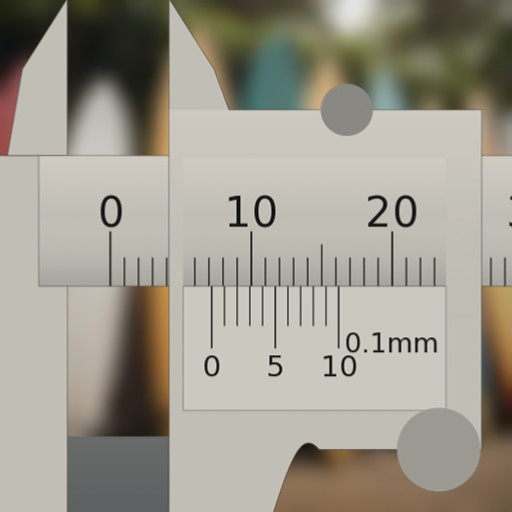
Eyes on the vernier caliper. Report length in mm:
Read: 7.2 mm
